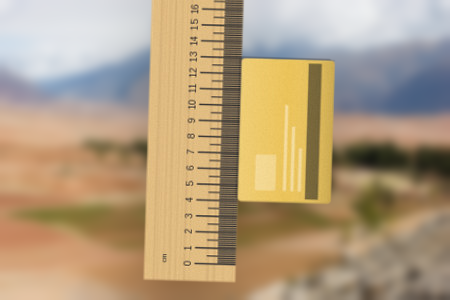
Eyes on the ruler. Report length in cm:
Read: 9 cm
